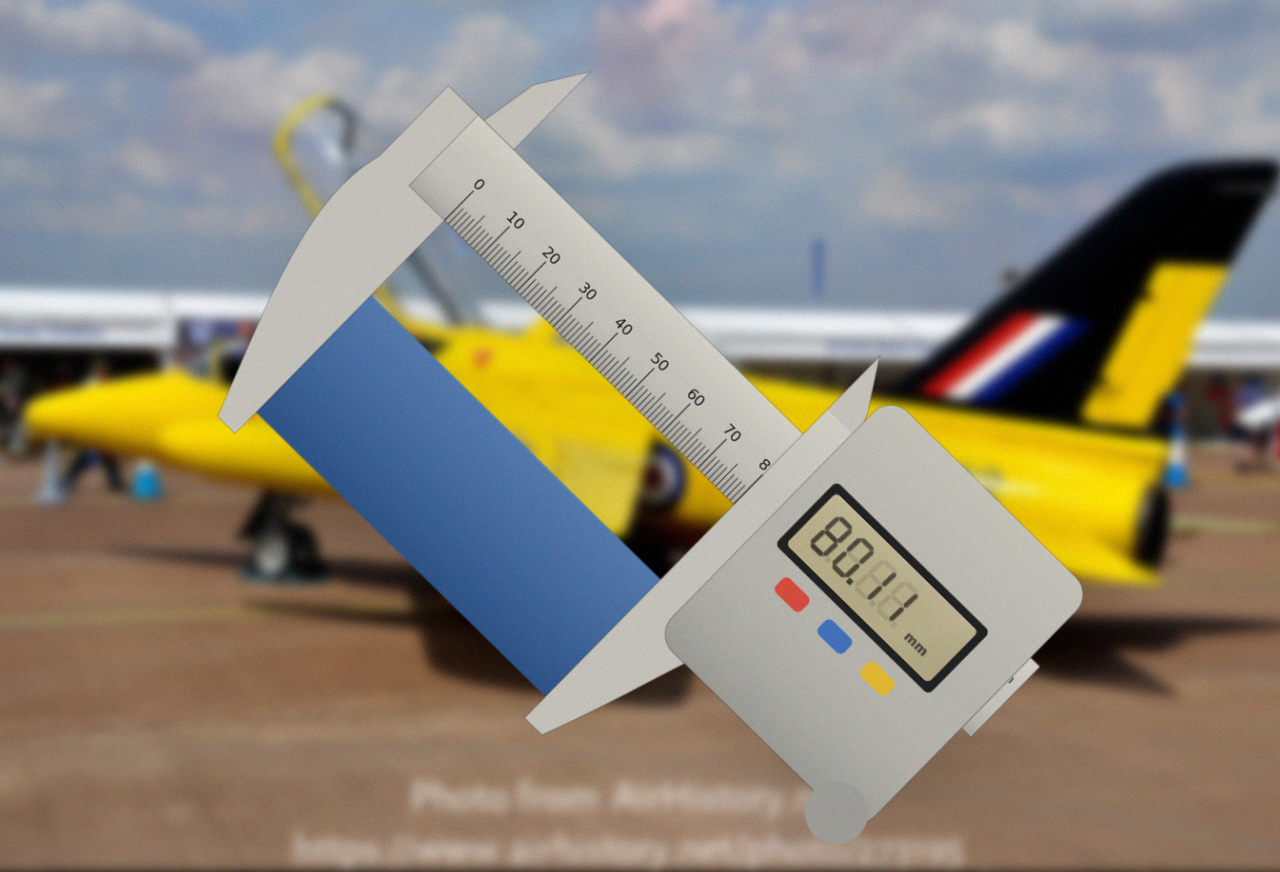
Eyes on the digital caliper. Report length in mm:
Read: 80.11 mm
